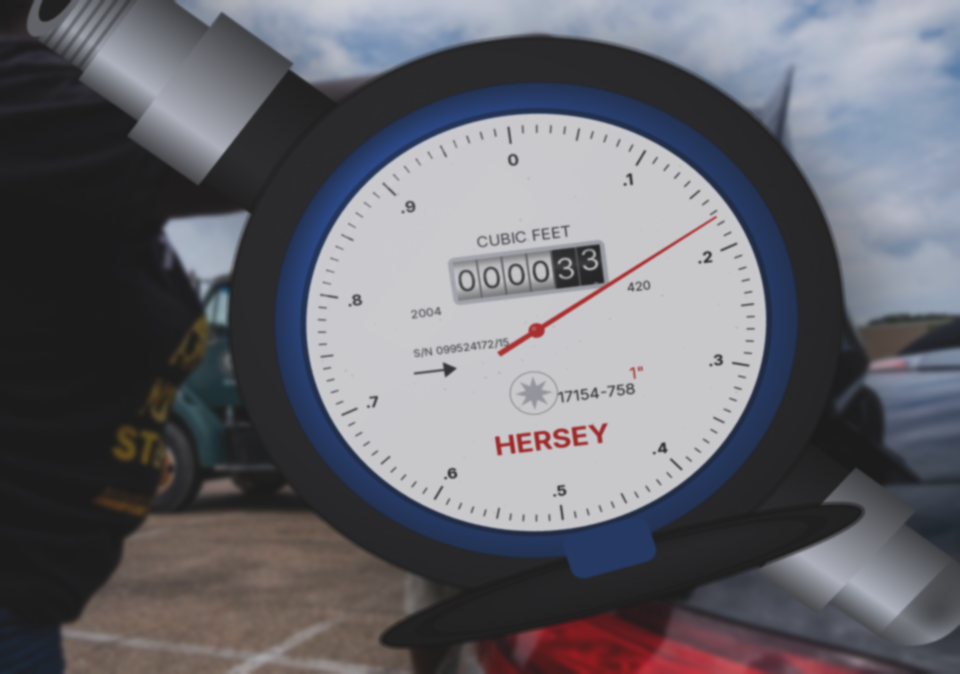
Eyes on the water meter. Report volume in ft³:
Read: 33.17 ft³
